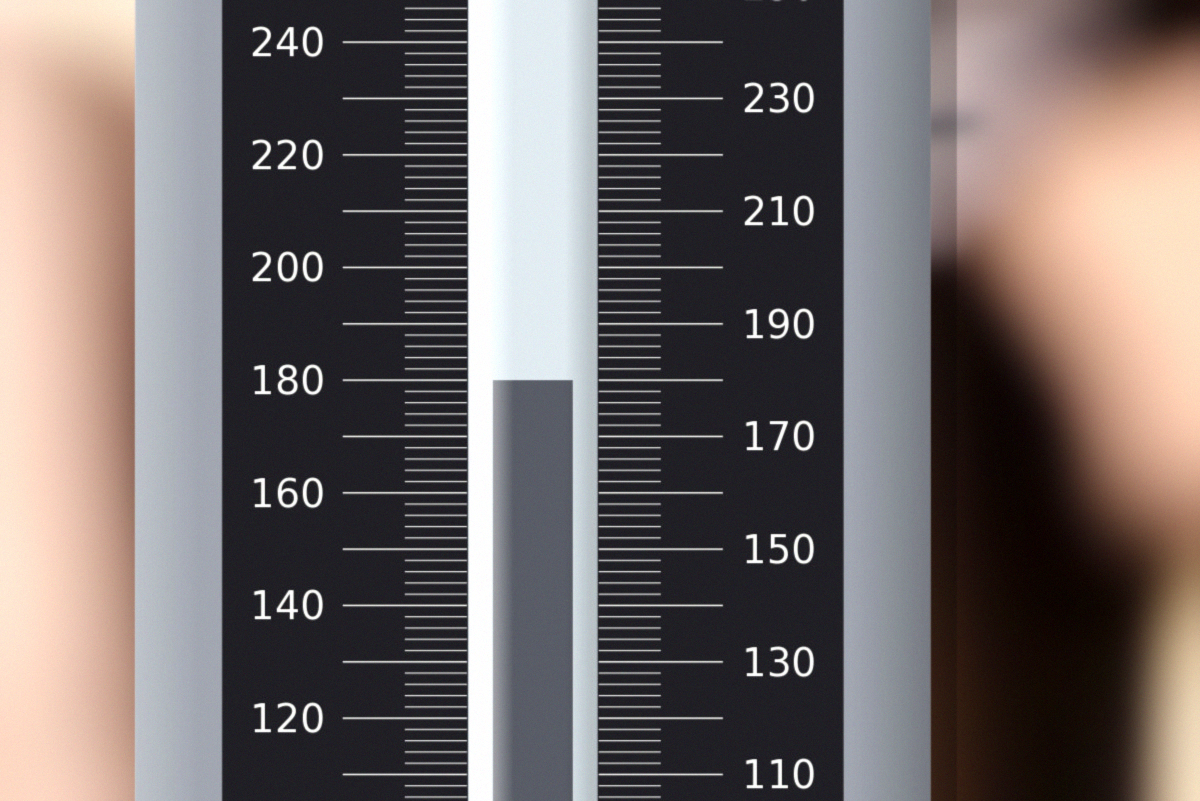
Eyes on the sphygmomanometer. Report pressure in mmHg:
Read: 180 mmHg
